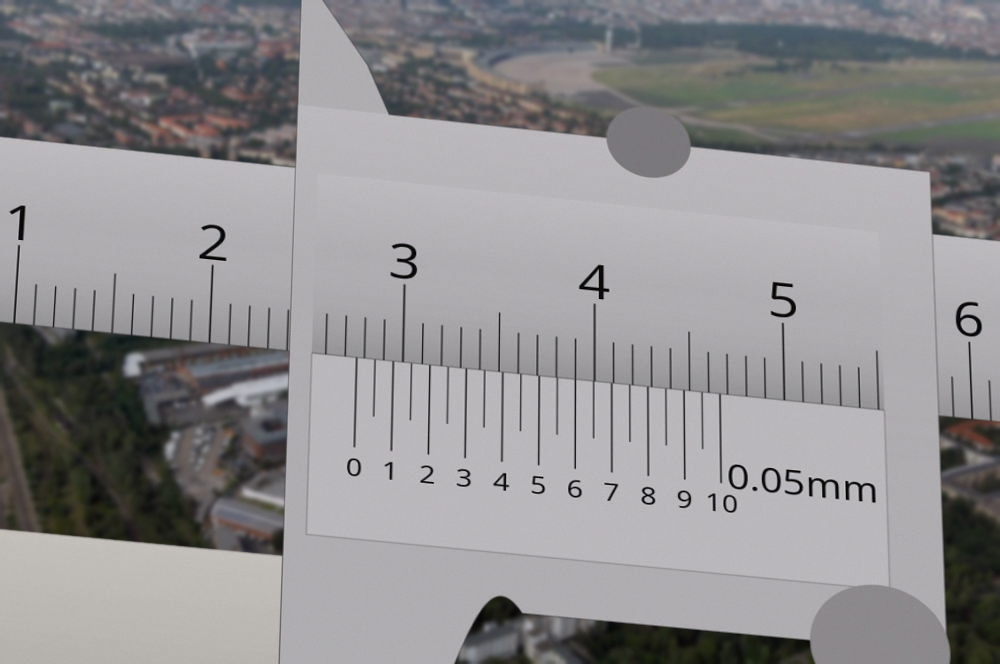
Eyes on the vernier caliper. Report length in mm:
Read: 27.6 mm
